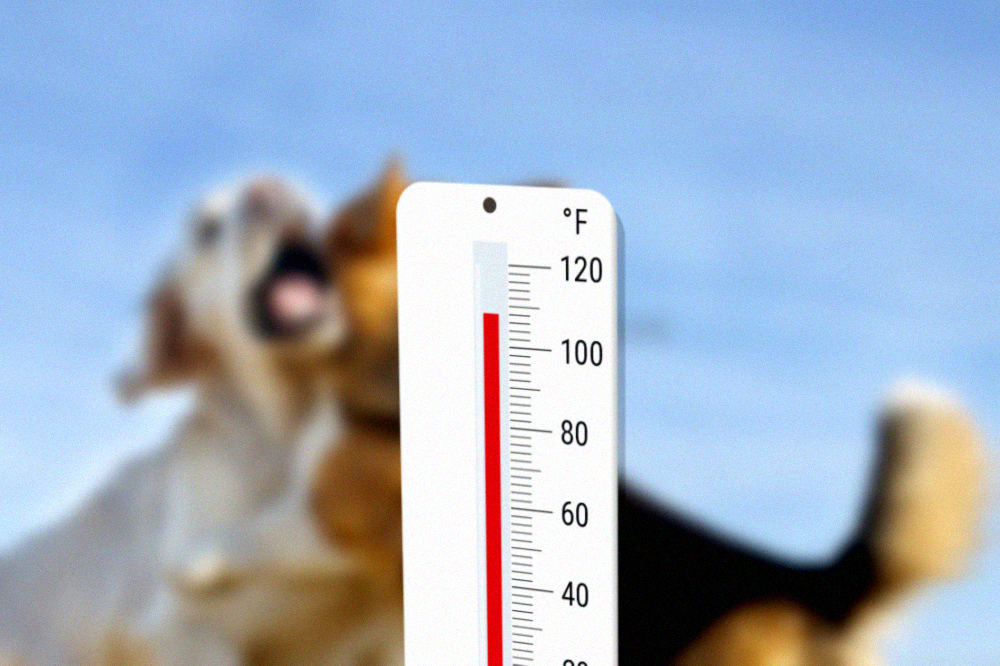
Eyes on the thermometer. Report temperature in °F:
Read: 108 °F
